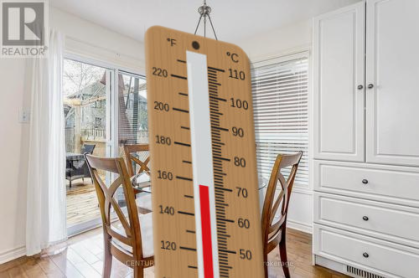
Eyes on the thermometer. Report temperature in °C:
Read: 70 °C
